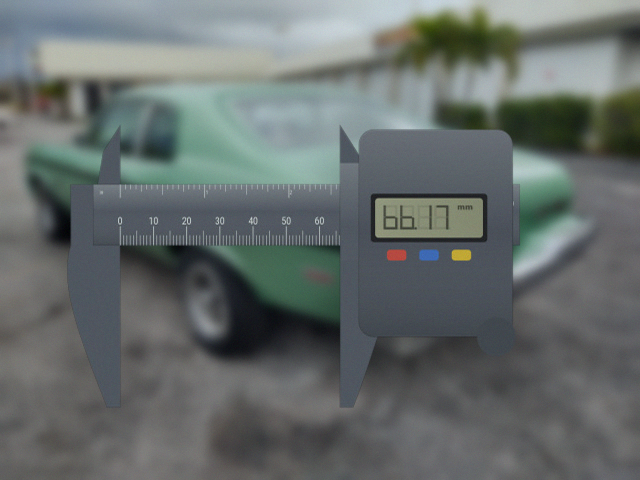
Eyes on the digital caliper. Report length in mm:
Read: 66.17 mm
